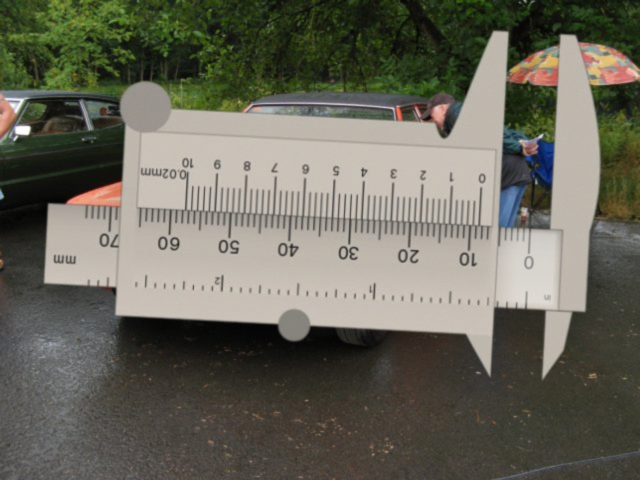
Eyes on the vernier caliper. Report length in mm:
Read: 8.5 mm
